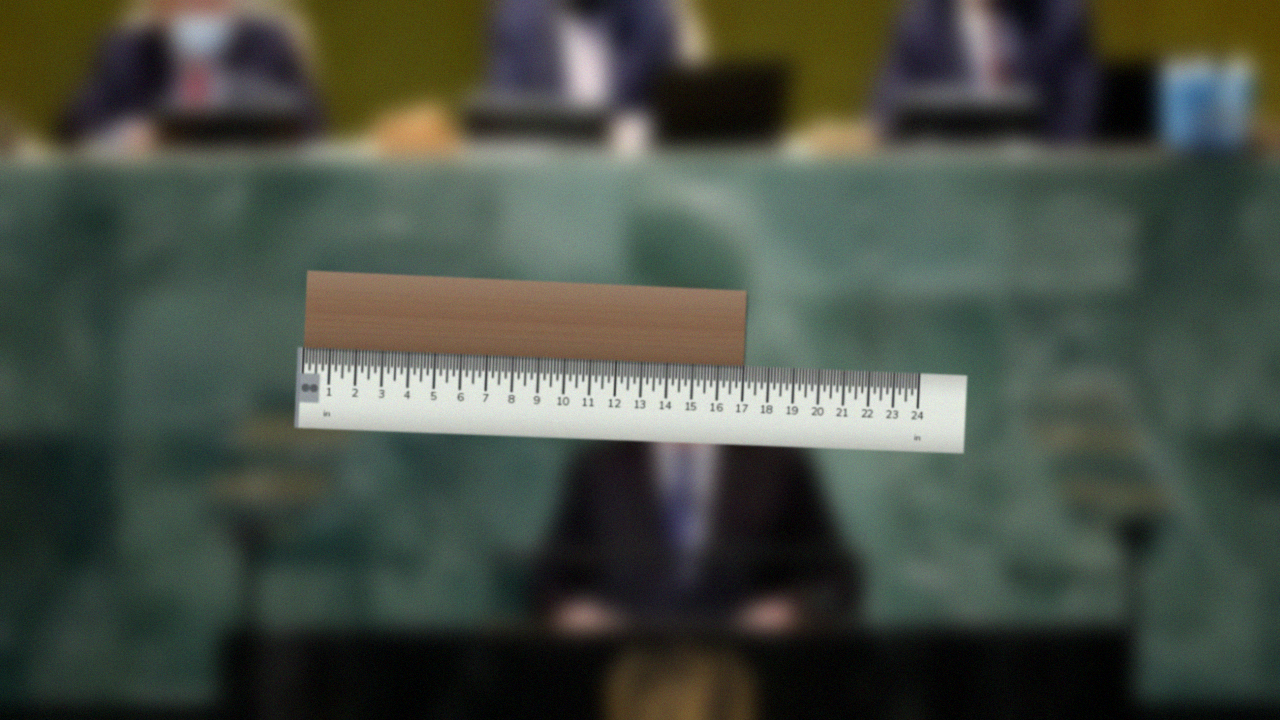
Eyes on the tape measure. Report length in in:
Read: 17 in
